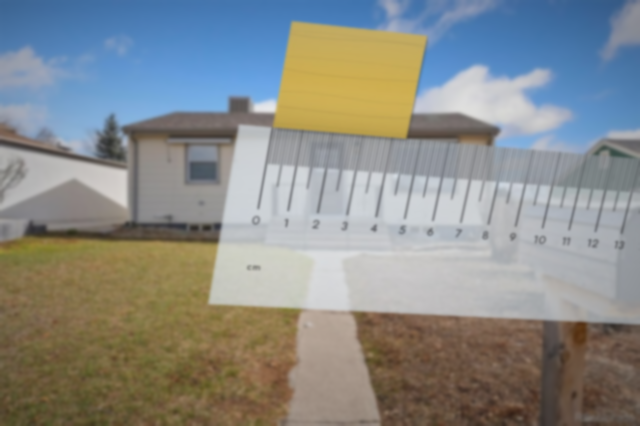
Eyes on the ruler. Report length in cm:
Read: 4.5 cm
